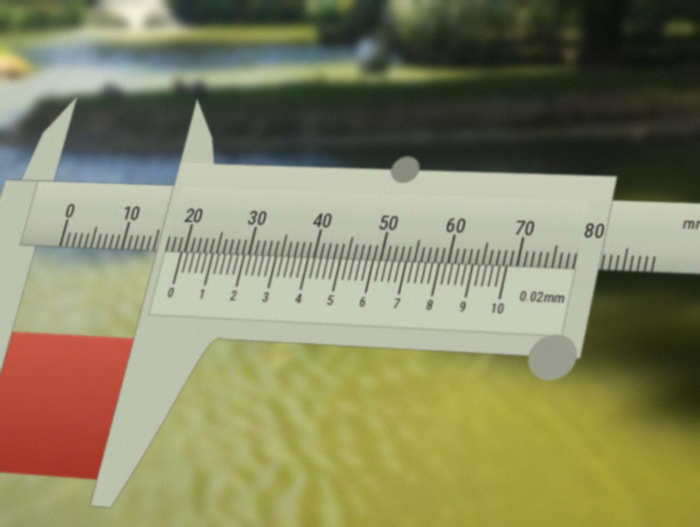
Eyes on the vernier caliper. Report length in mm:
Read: 19.5 mm
